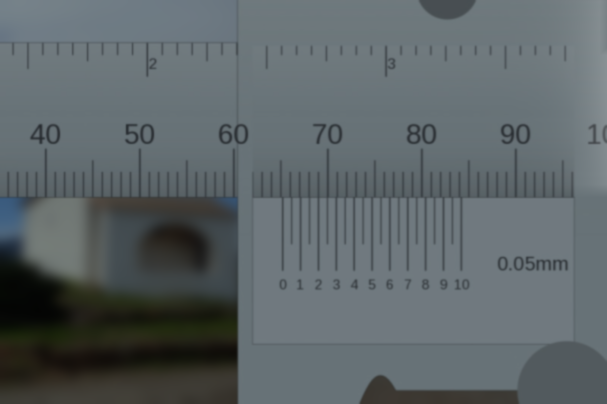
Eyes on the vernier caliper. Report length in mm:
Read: 65.2 mm
